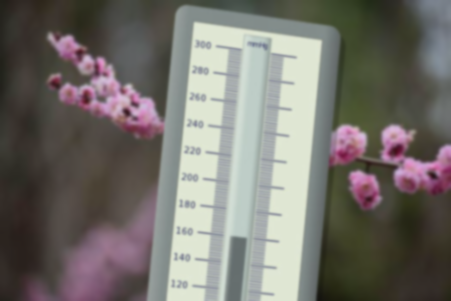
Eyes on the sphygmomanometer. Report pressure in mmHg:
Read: 160 mmHg
